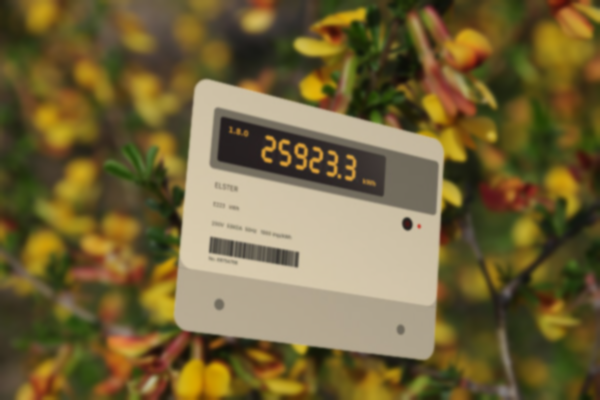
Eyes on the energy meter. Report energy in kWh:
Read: 25923.3 kWh
